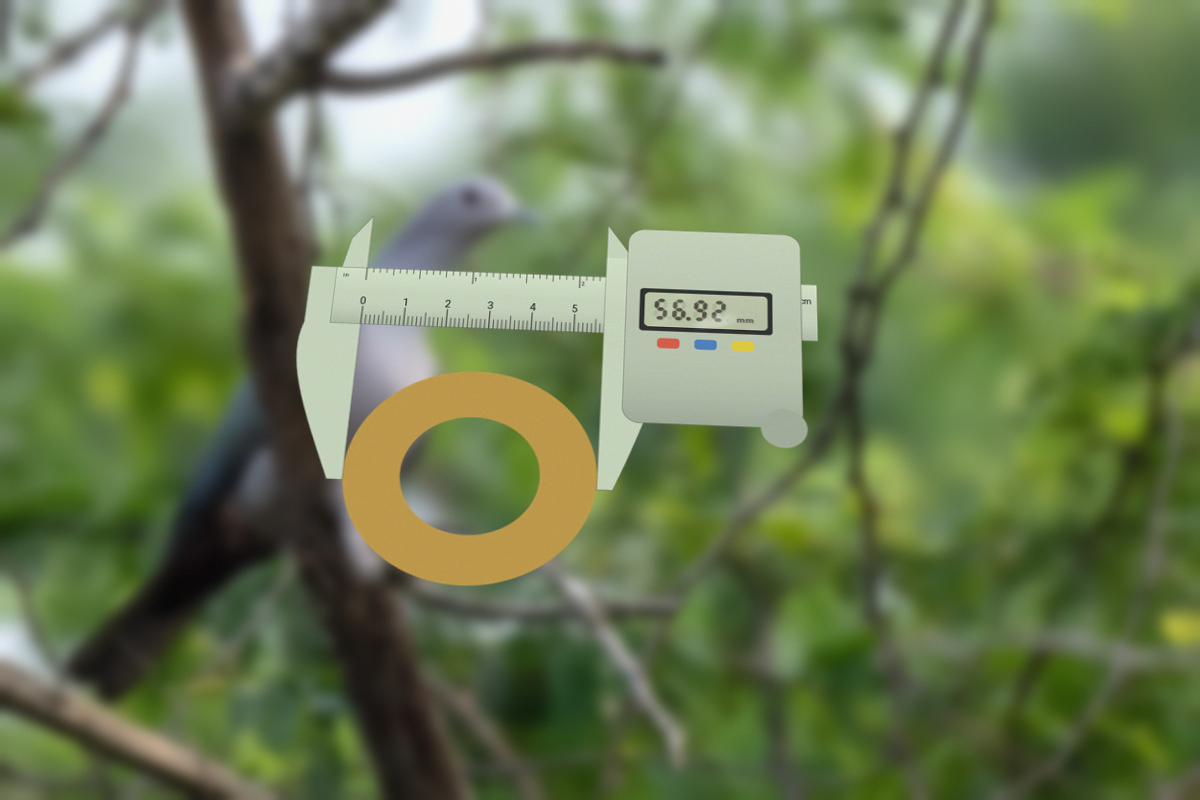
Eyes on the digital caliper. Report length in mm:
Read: 56.92 mm
